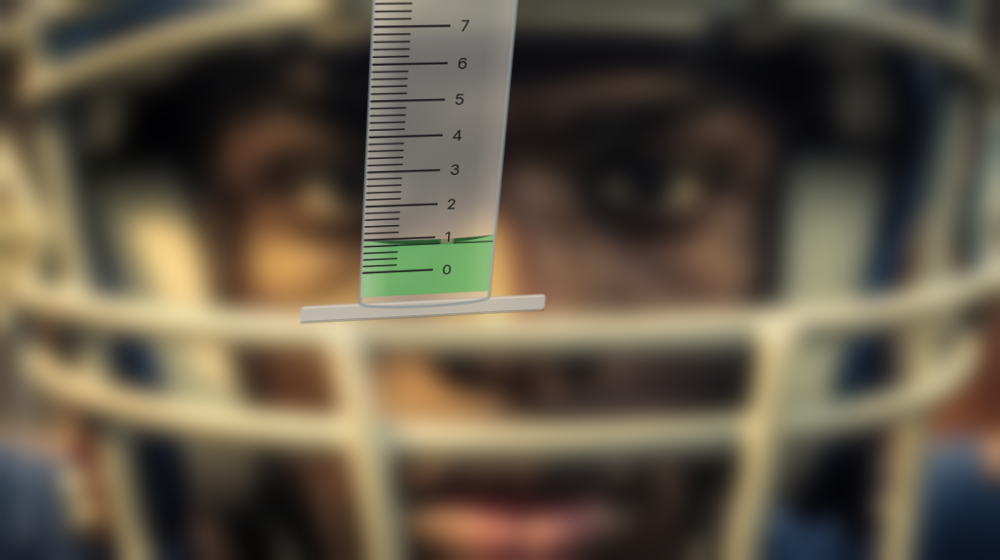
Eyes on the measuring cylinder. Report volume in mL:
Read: 0.8 mL
